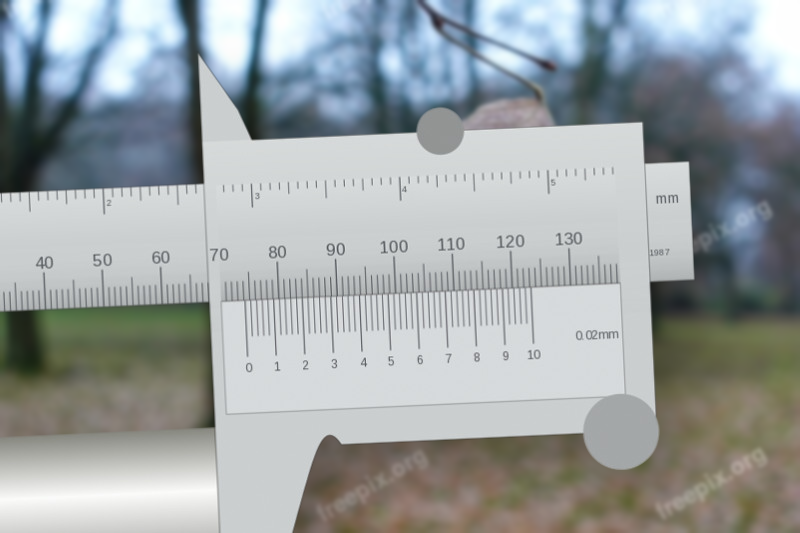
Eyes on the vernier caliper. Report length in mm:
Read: 74.2 mm
